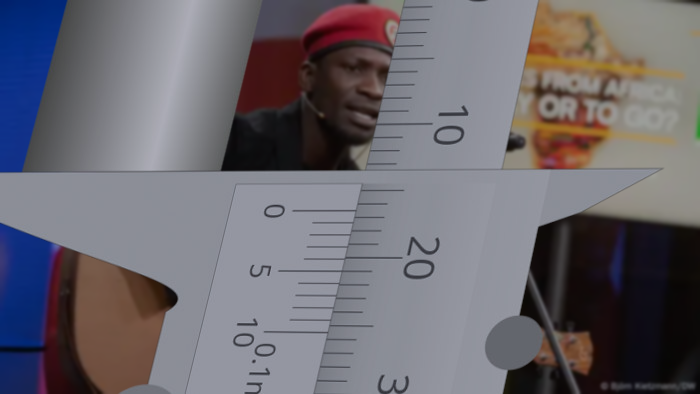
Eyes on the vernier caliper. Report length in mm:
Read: 16.5 mm
